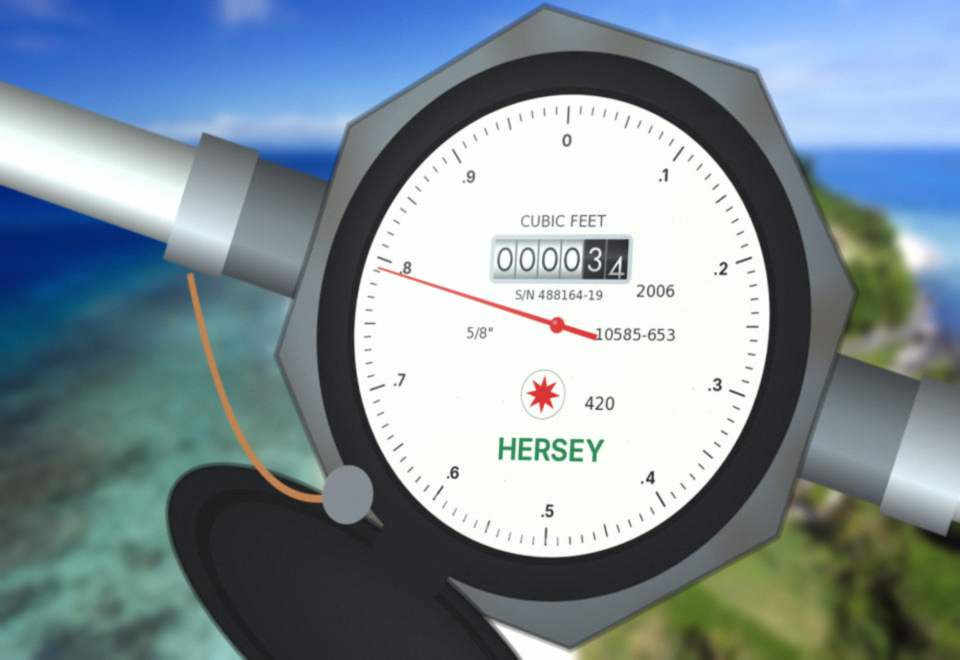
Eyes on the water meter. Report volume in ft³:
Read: 33.79 ft³
